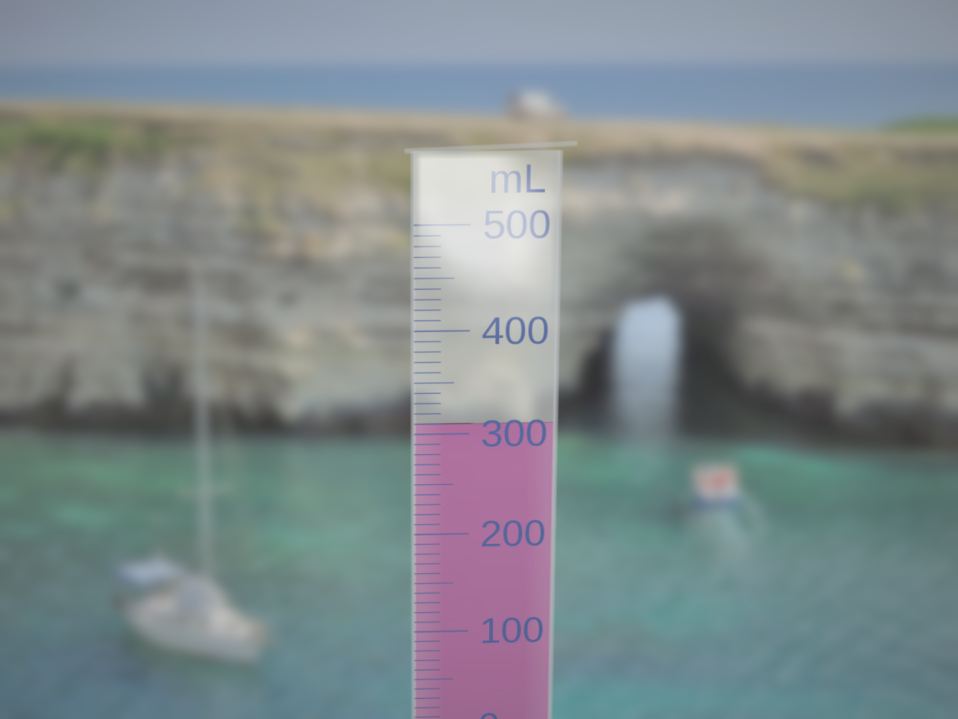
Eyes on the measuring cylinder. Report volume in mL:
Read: 310 mL
